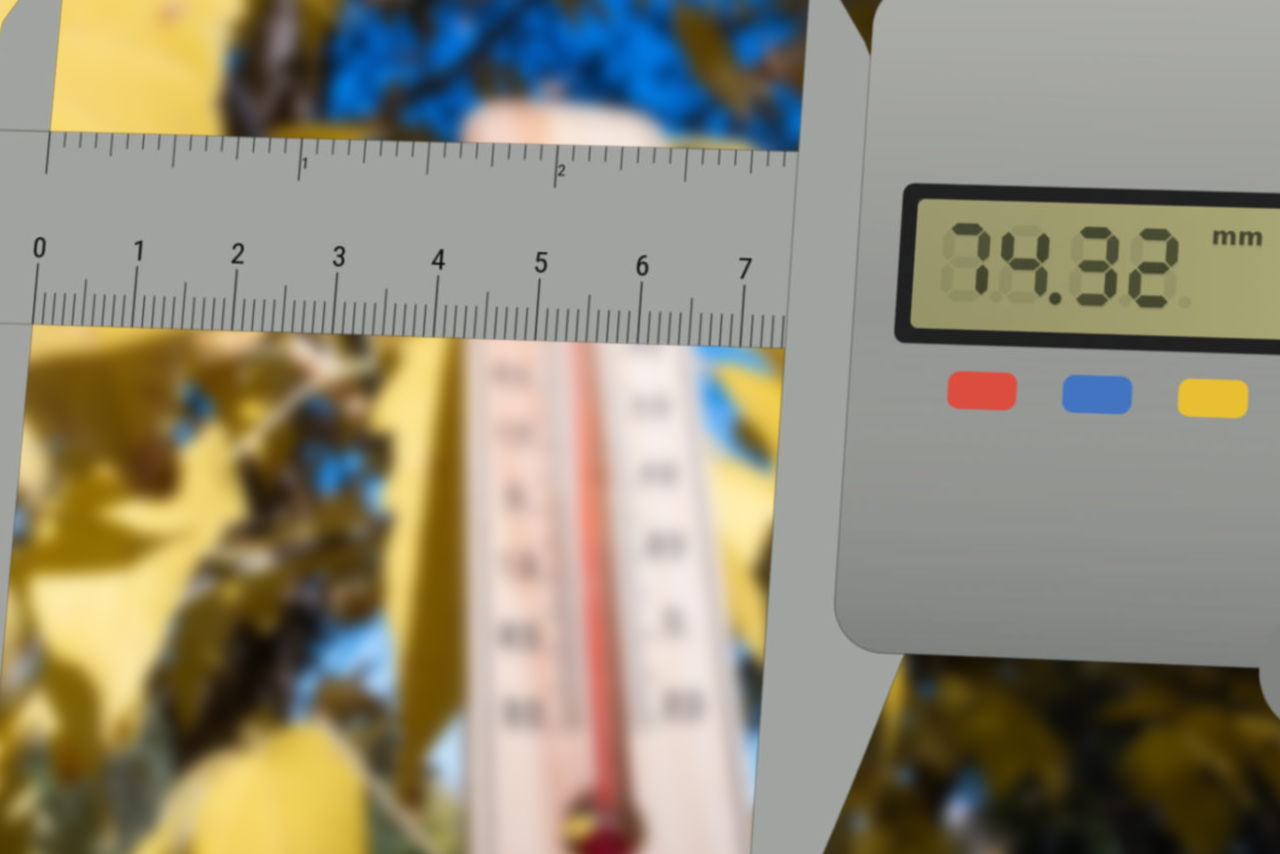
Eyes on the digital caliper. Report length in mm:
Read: 74.32 mm
